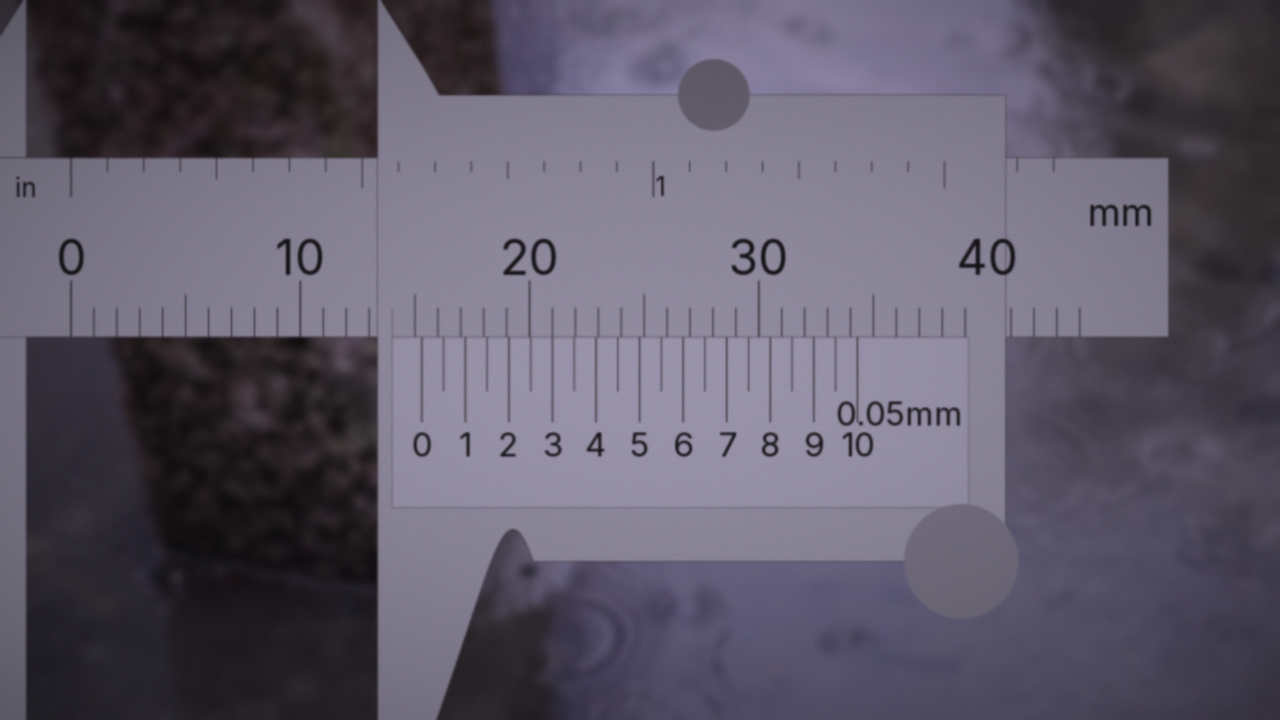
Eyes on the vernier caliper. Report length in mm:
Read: 15.3 mm
